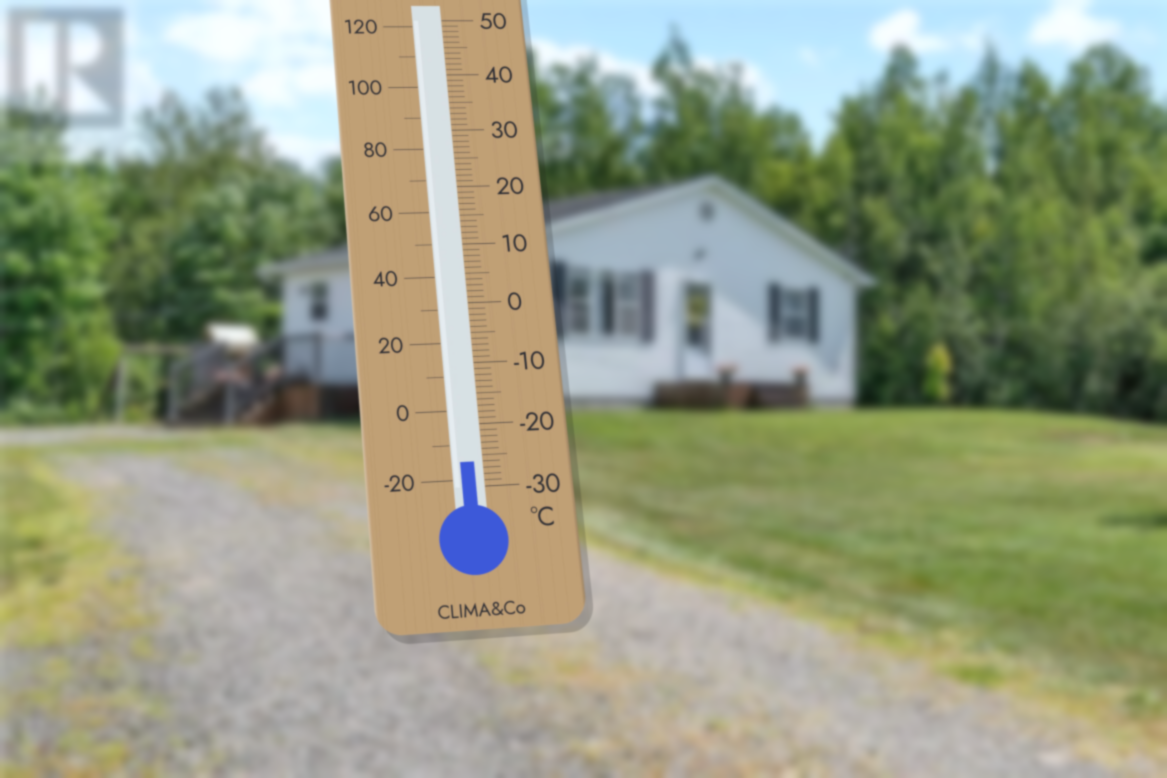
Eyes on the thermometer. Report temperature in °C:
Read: -26 °C
